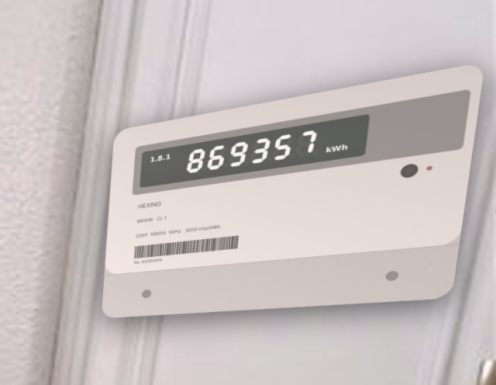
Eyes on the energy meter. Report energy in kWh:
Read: 869357 kWh
